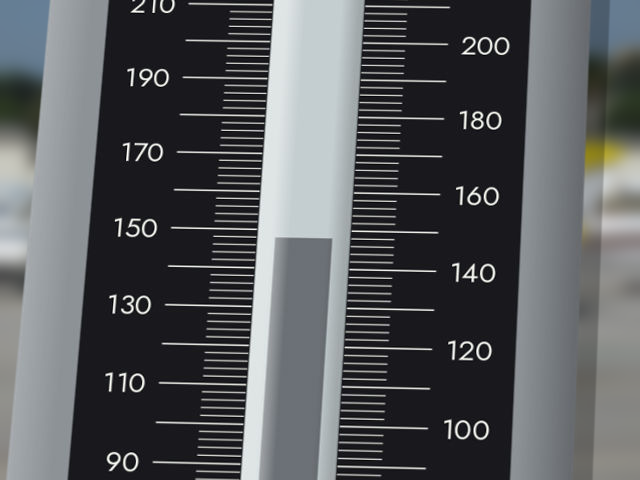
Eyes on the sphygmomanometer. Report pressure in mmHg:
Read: 148 mmHg
